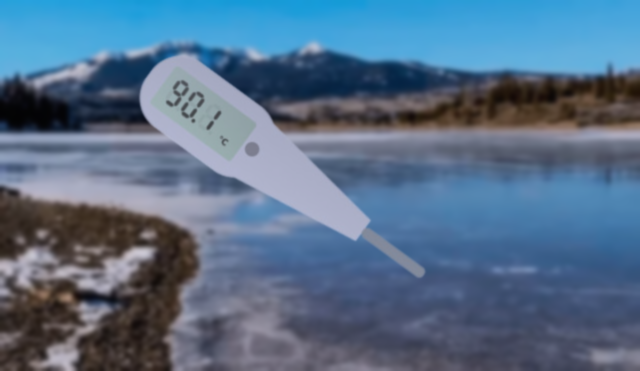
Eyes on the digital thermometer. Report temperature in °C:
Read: 90.1 °C
